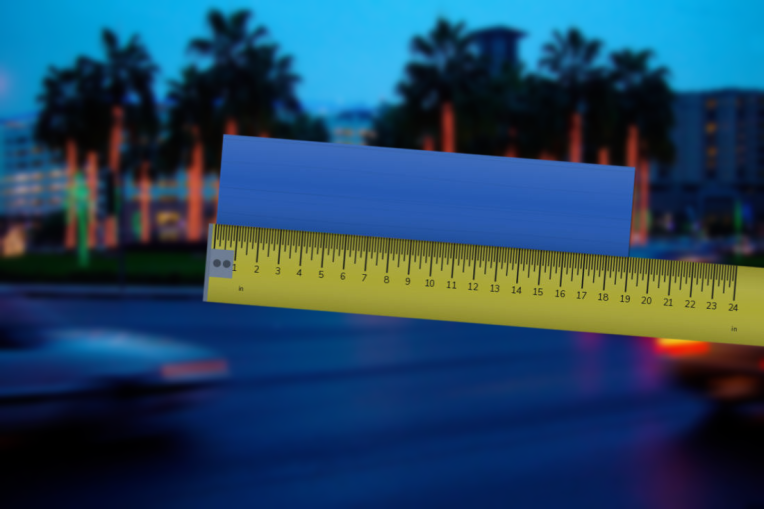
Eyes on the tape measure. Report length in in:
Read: 19 in
